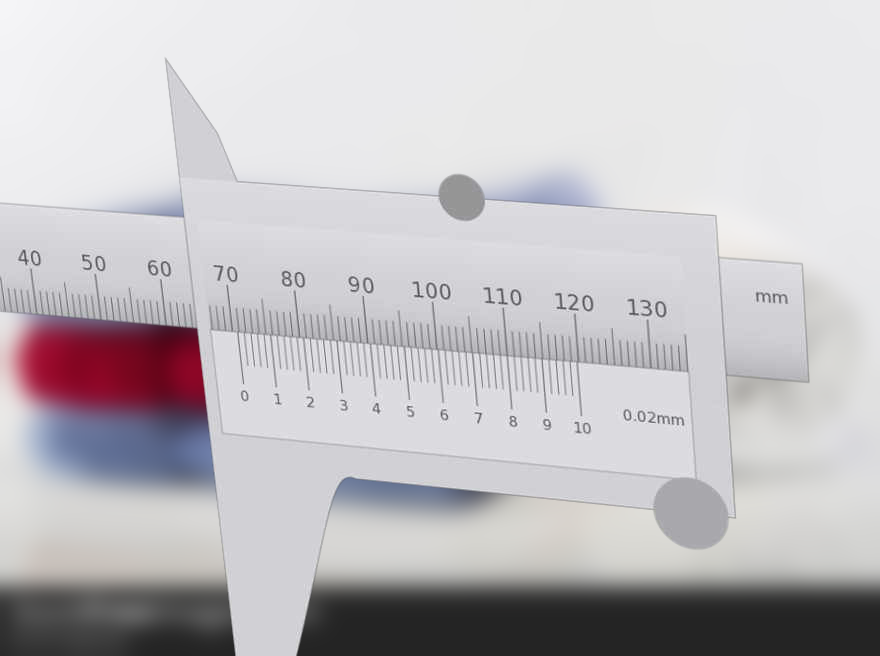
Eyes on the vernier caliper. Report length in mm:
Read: 70.8 mm
